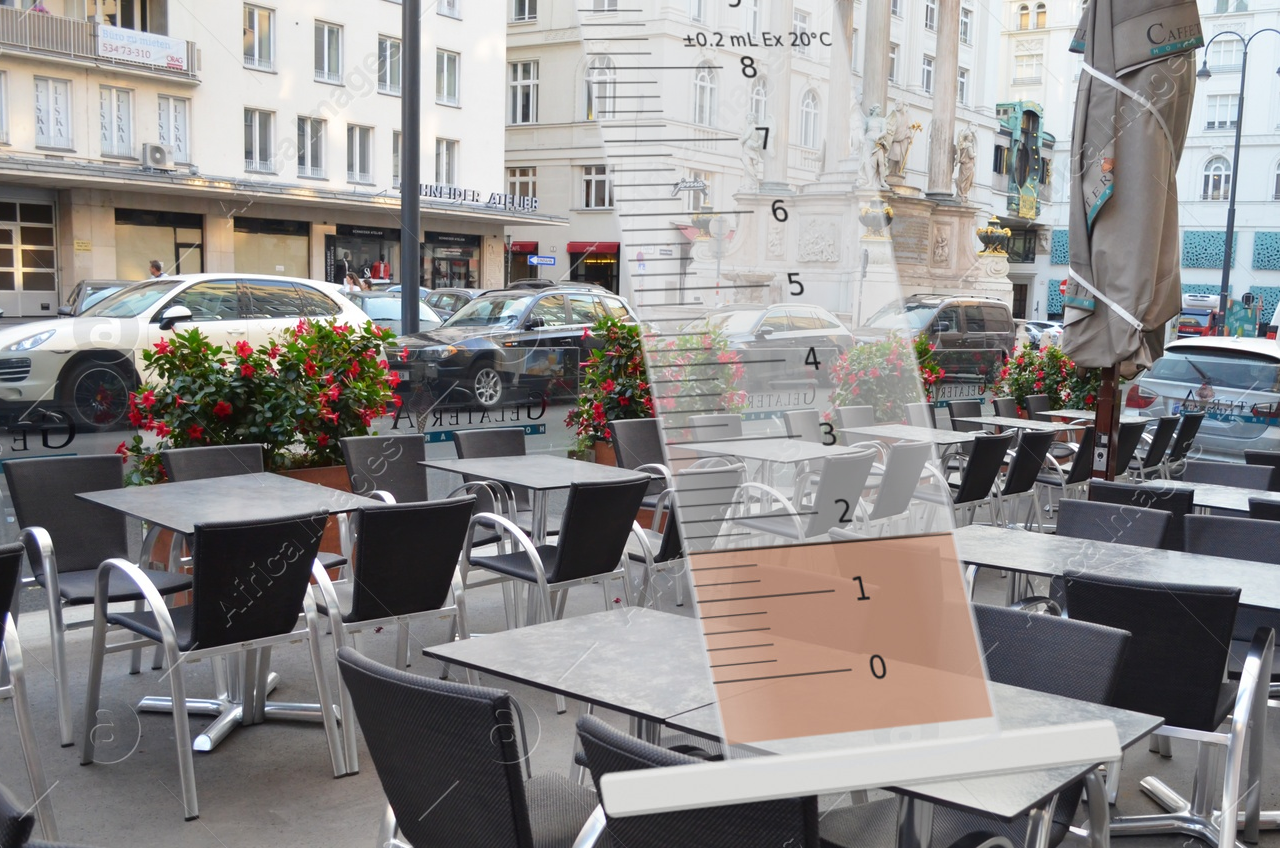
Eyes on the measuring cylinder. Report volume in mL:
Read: 1.6 mL
